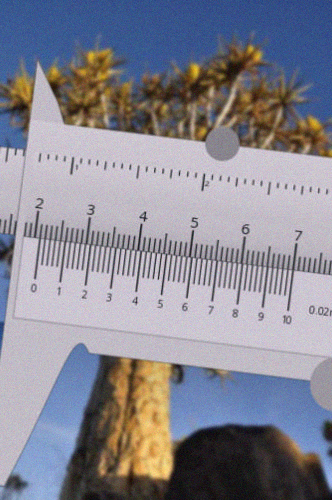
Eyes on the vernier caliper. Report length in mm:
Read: 21.0 mm
